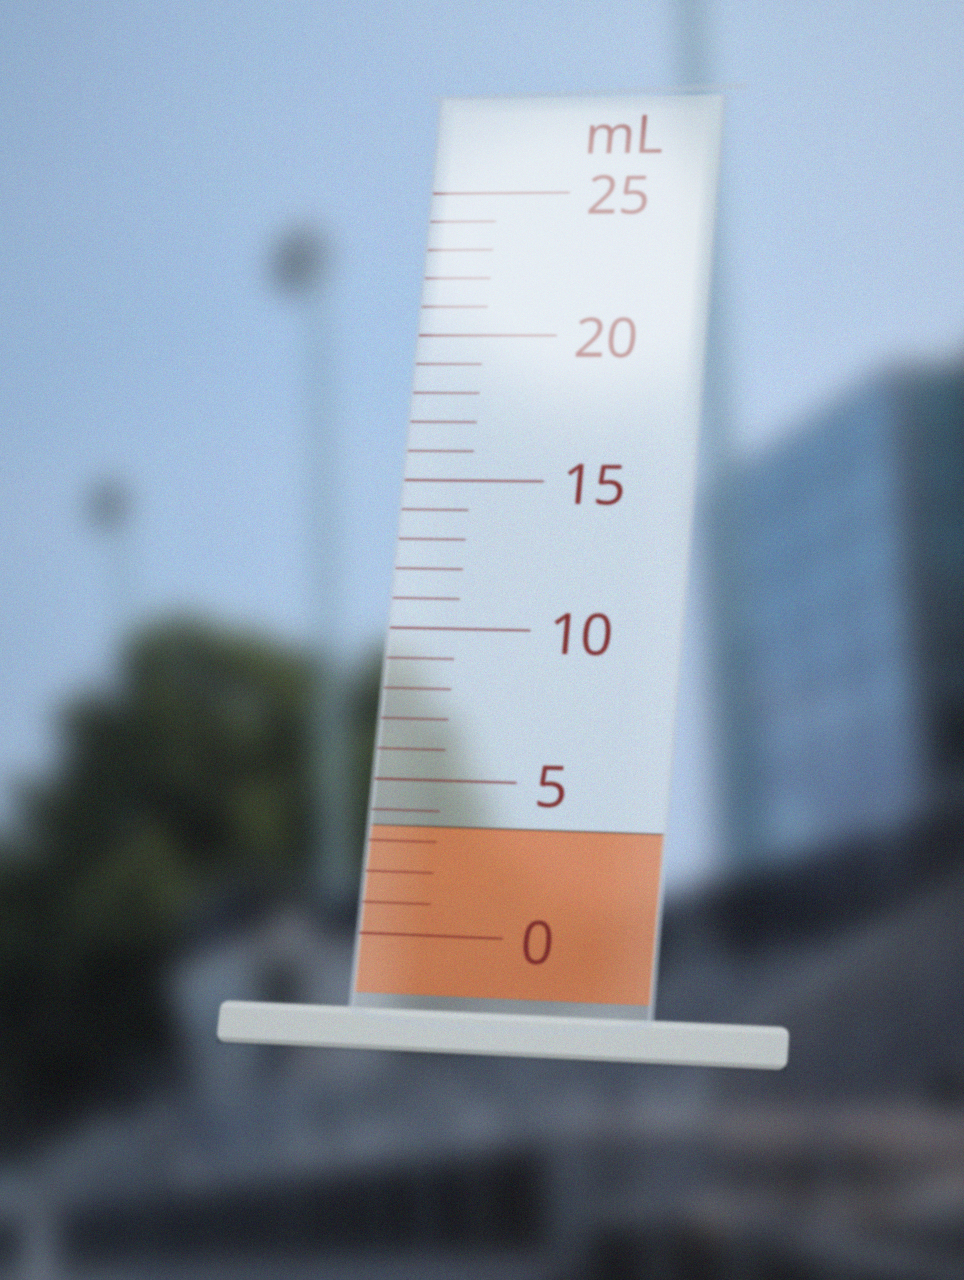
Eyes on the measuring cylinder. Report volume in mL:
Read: 3.5 mL
